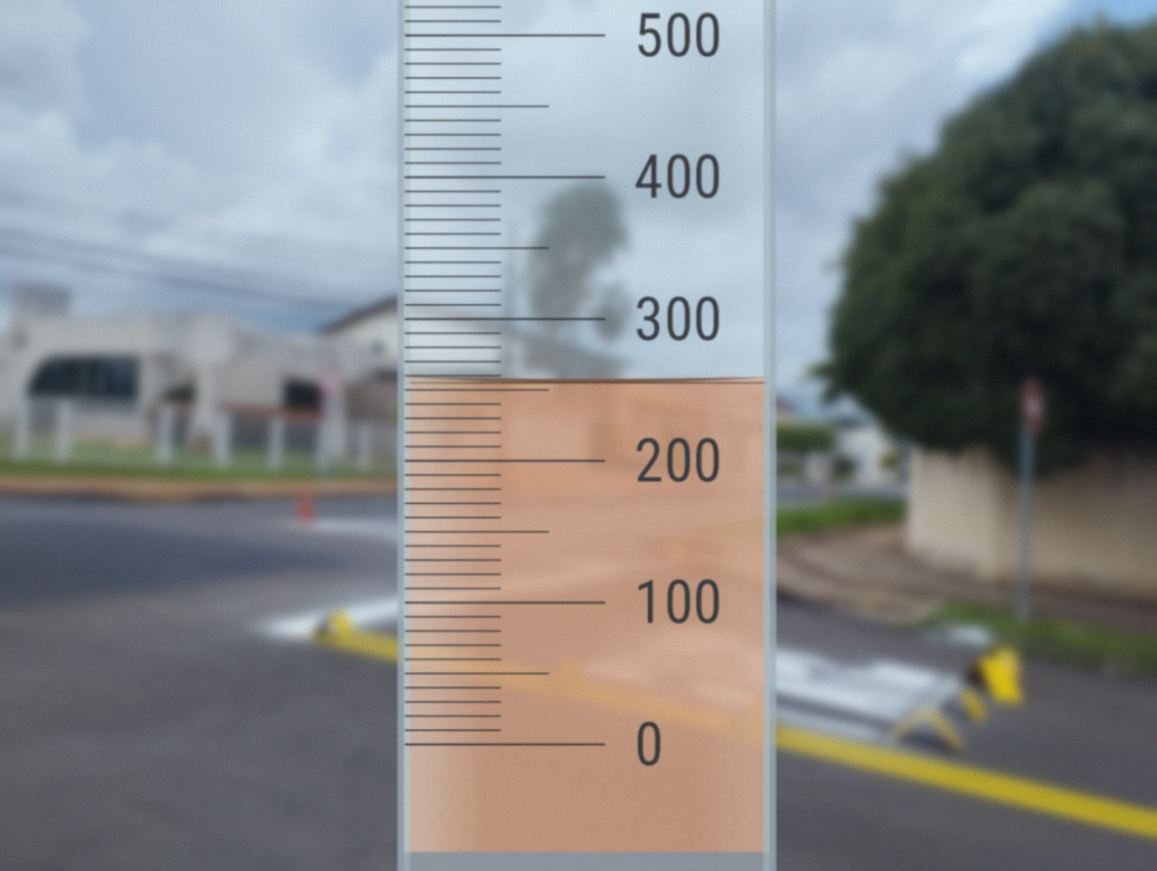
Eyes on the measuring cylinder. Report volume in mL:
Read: 255 mL
